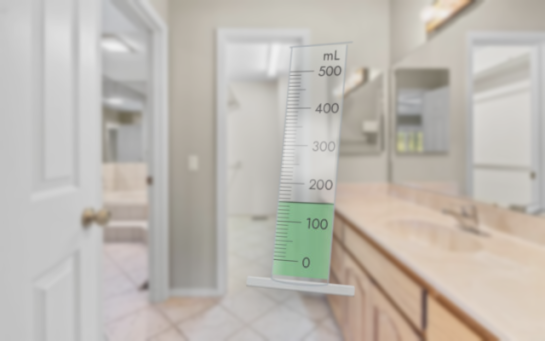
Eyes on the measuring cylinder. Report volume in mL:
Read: 150 mL
